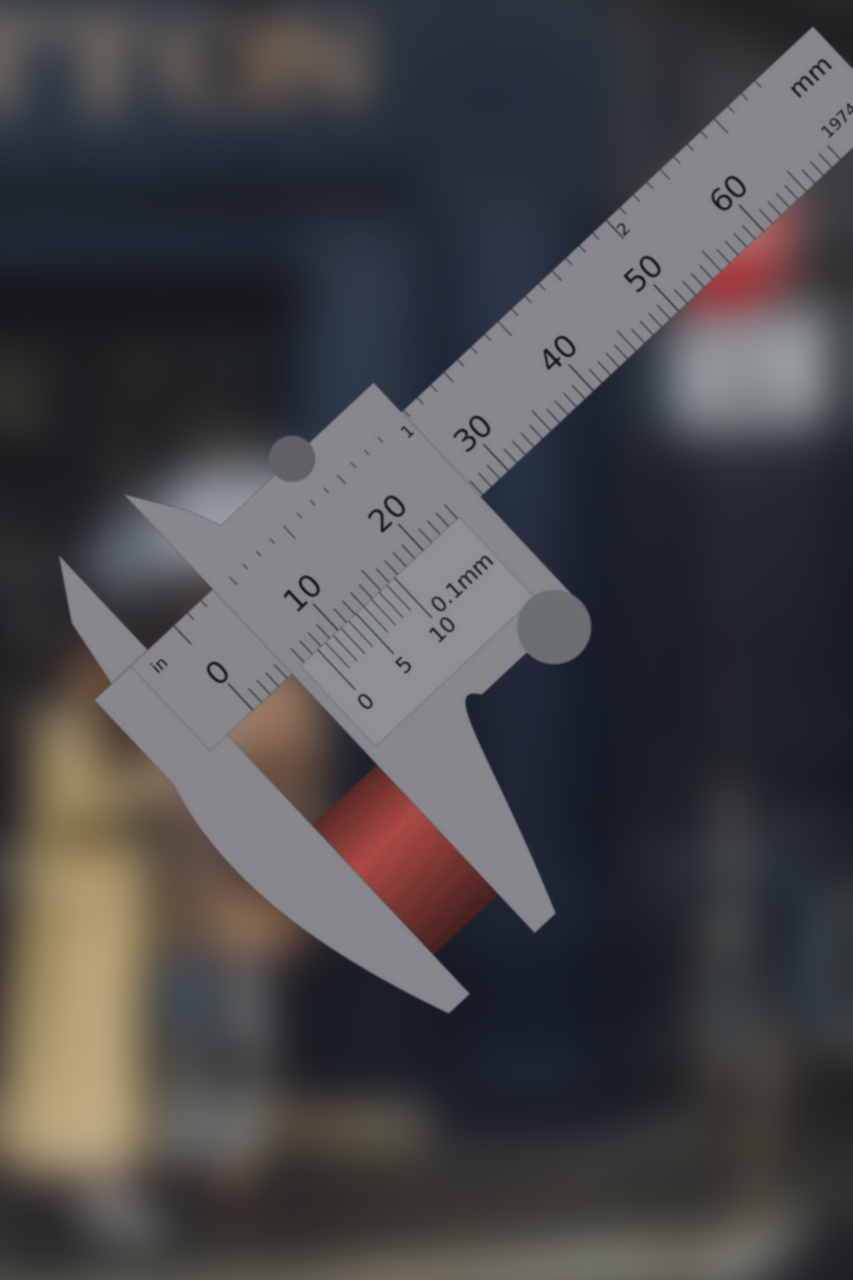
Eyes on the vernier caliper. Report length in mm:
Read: 7.6 mm
